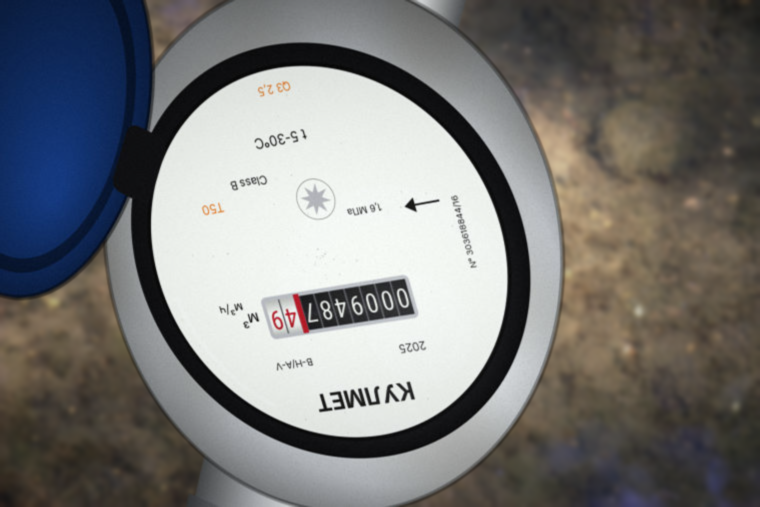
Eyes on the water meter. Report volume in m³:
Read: 9487.49 m³
